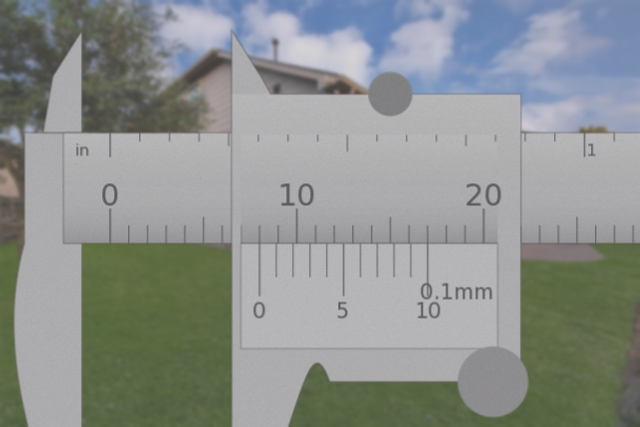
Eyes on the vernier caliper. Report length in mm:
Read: 8.0 mm
